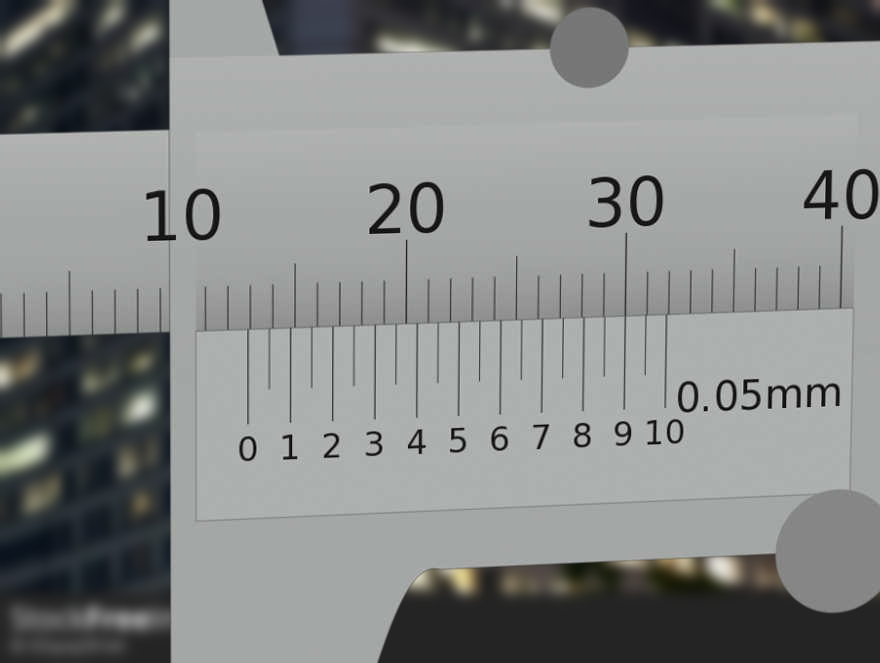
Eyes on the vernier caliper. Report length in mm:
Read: 12.9 mm
